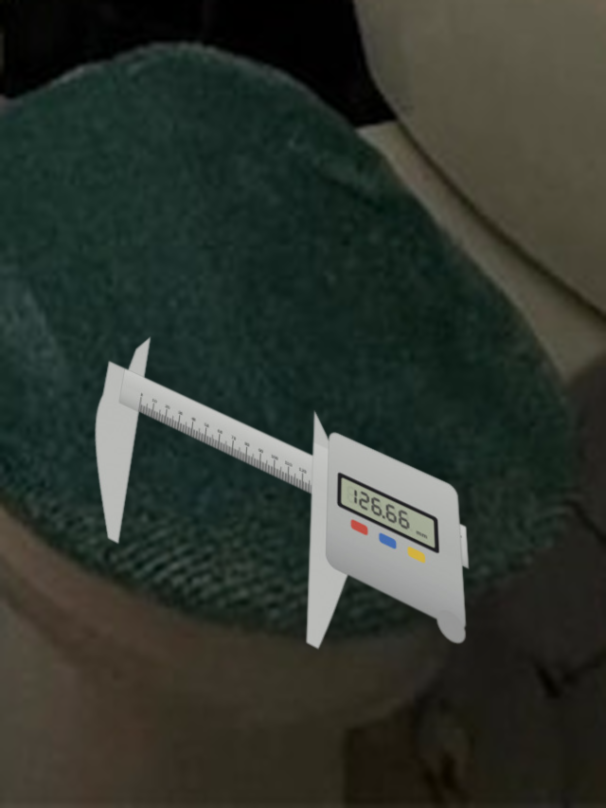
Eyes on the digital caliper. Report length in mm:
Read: 126.66 mm
